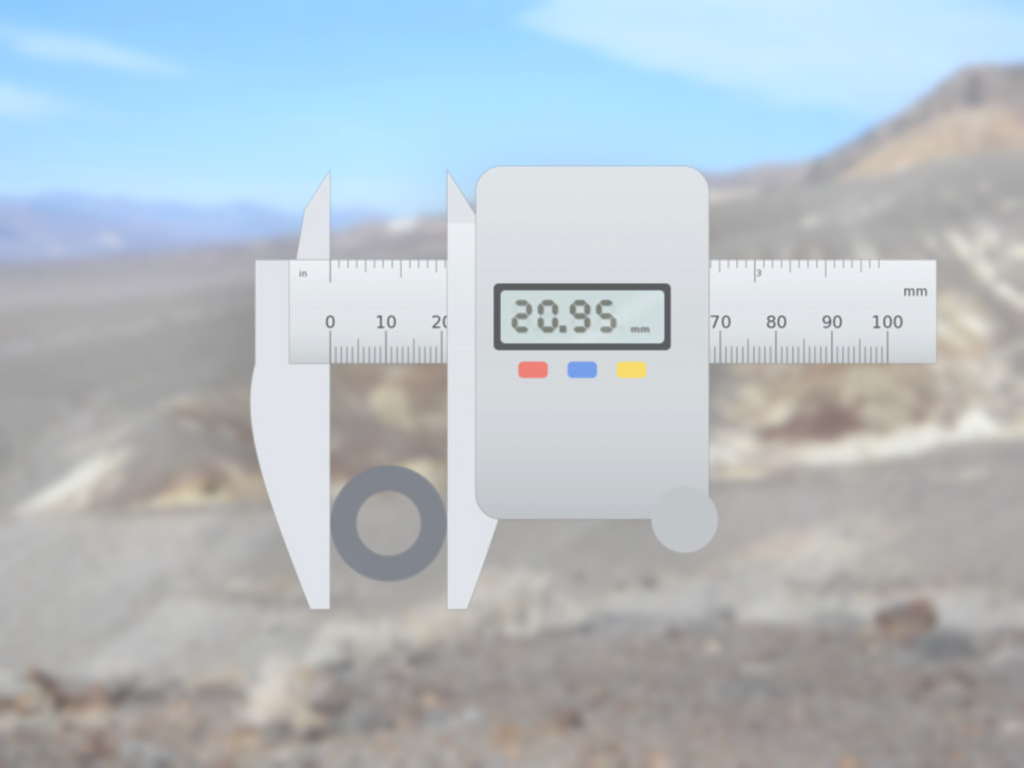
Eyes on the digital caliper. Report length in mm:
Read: 20.95 mm
